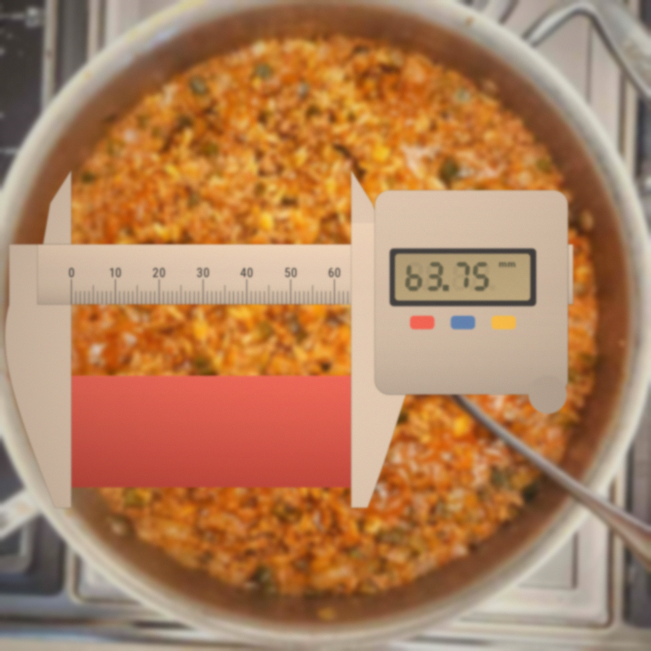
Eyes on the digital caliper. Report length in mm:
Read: 63.75 mm
